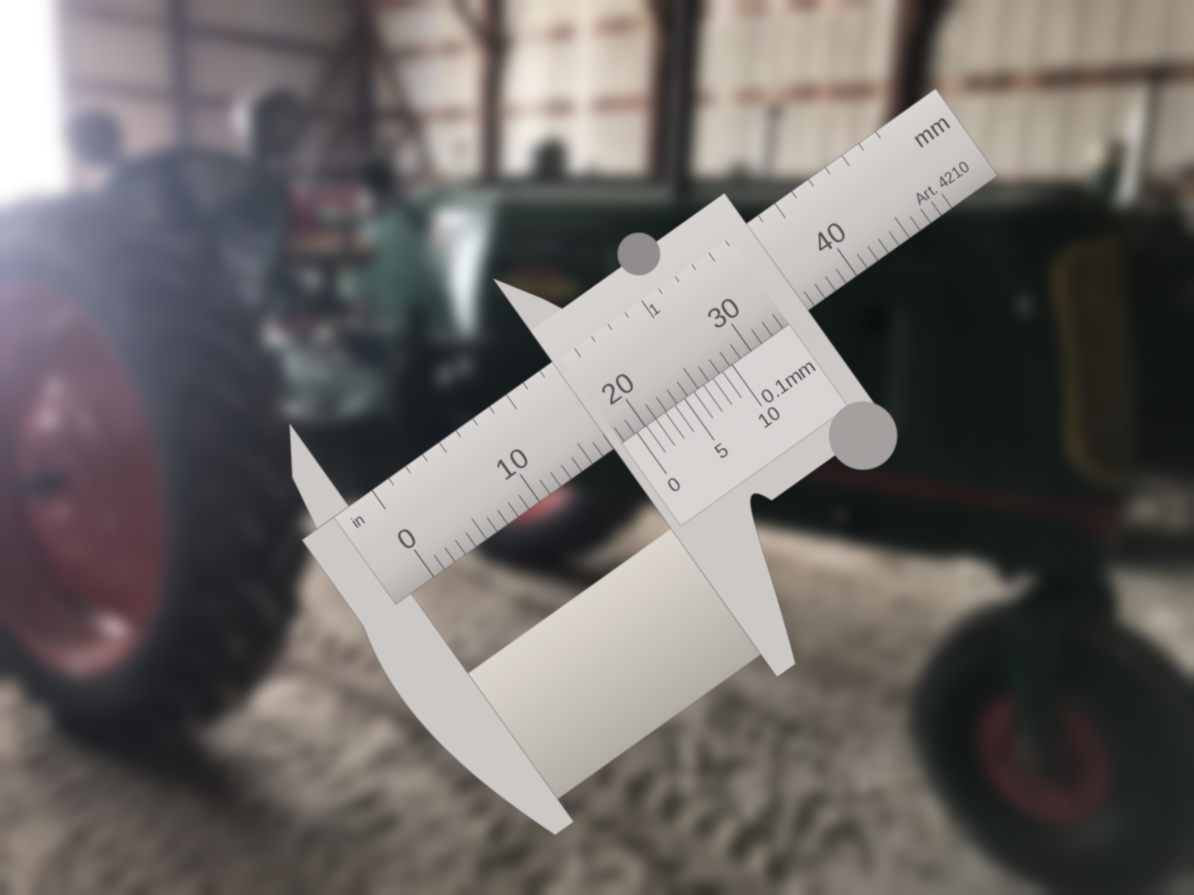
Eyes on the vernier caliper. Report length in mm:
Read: 19.2 mm
